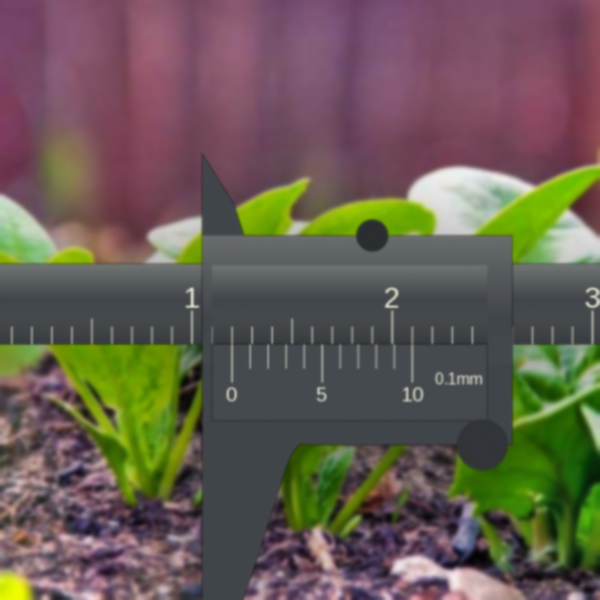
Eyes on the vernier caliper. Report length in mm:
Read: 12.0 mm
